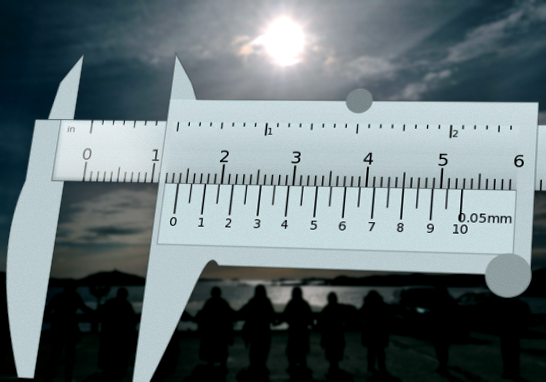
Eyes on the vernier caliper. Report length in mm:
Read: 13.8 mm
